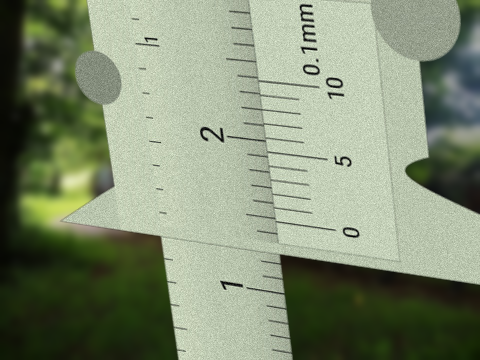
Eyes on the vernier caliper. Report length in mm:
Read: 14.8 mm
